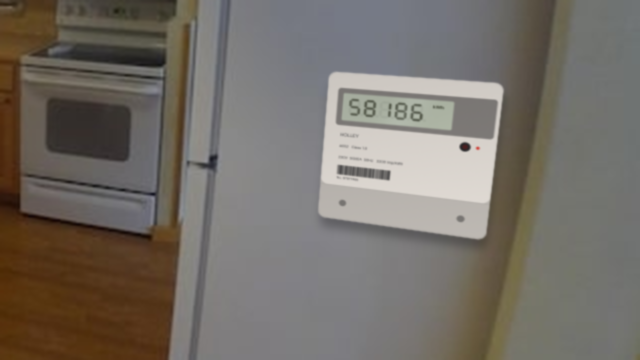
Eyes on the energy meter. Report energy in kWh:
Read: 58186 kWh
